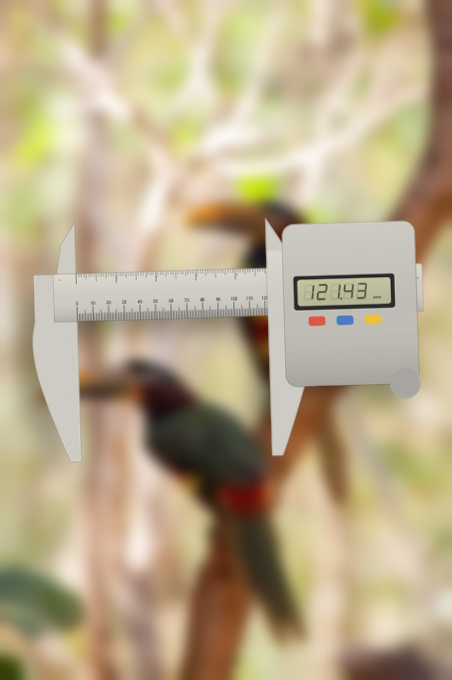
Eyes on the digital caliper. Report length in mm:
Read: 121.43 mm
